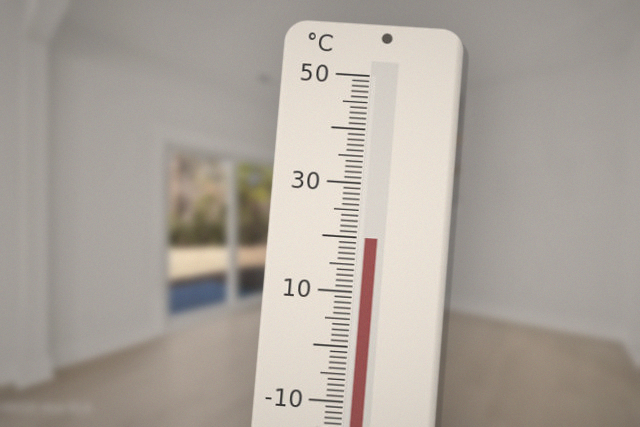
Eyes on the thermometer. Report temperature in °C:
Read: 20 °C
